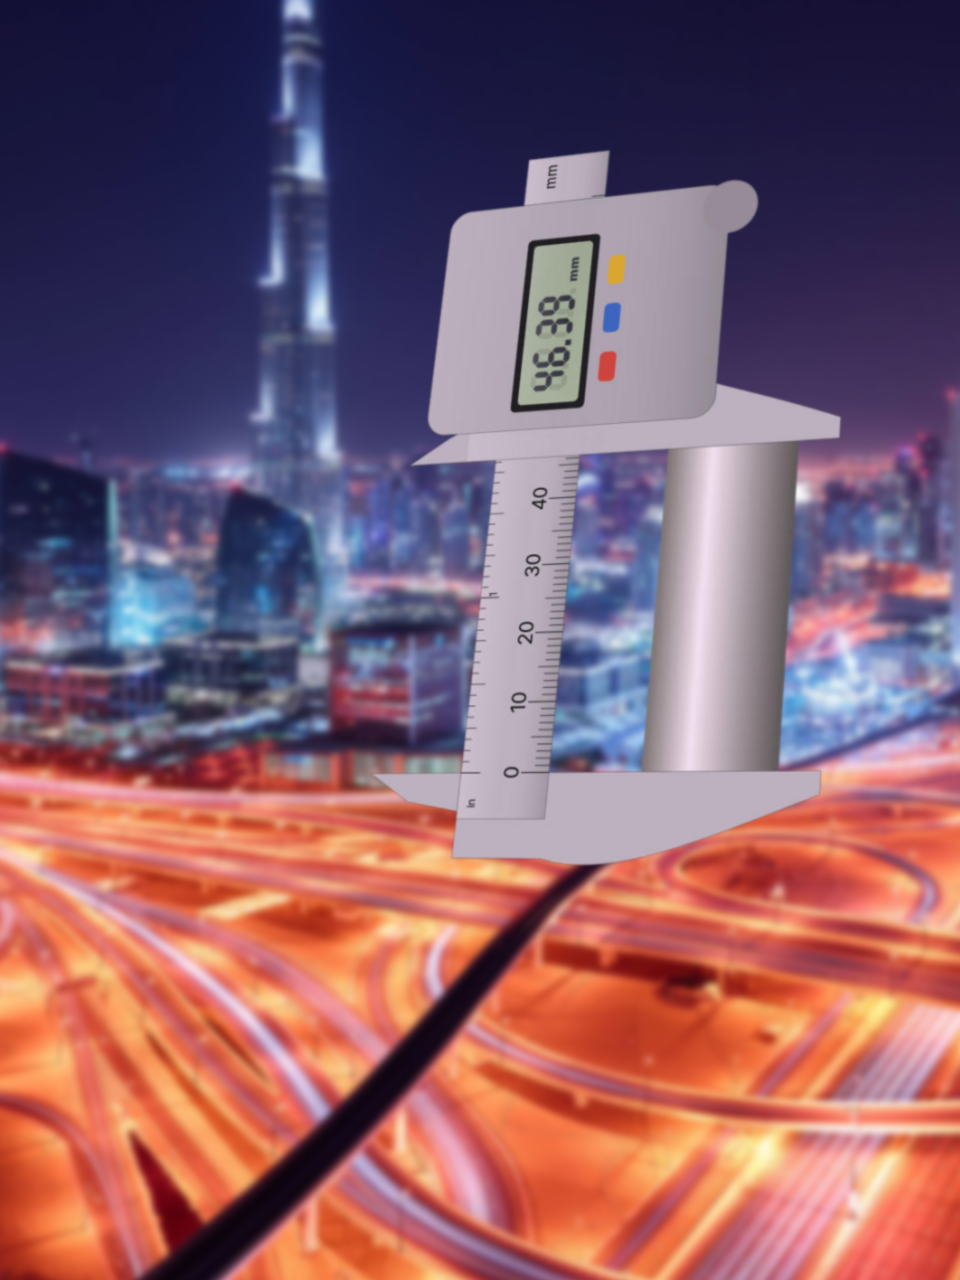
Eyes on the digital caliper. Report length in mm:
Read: 46.39 mm
